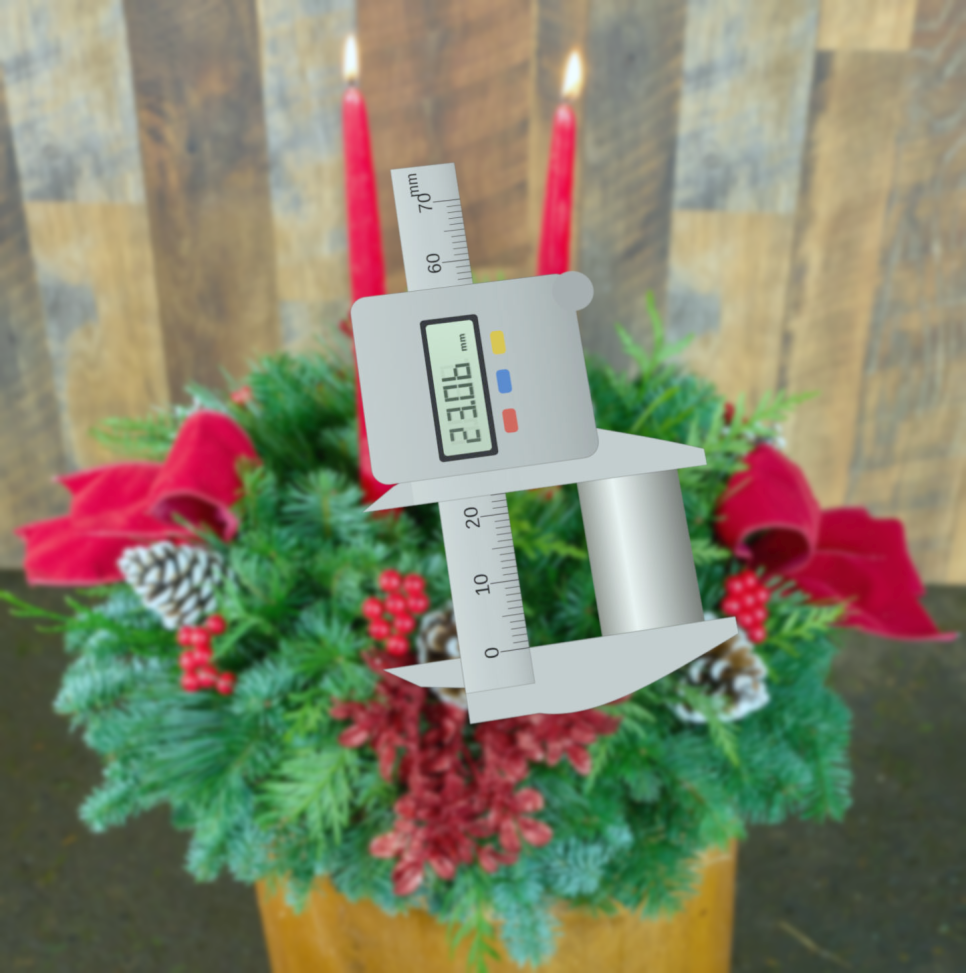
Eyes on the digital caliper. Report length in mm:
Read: 23.06 mm
